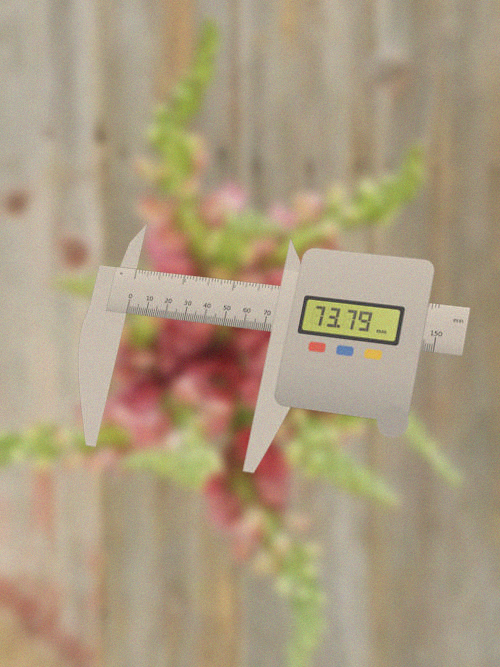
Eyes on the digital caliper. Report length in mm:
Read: 73.79 mm
